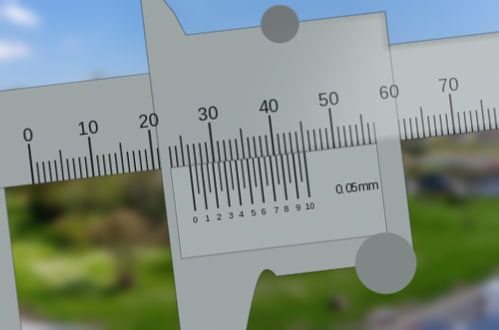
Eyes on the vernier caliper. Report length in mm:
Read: 26.0 mm
